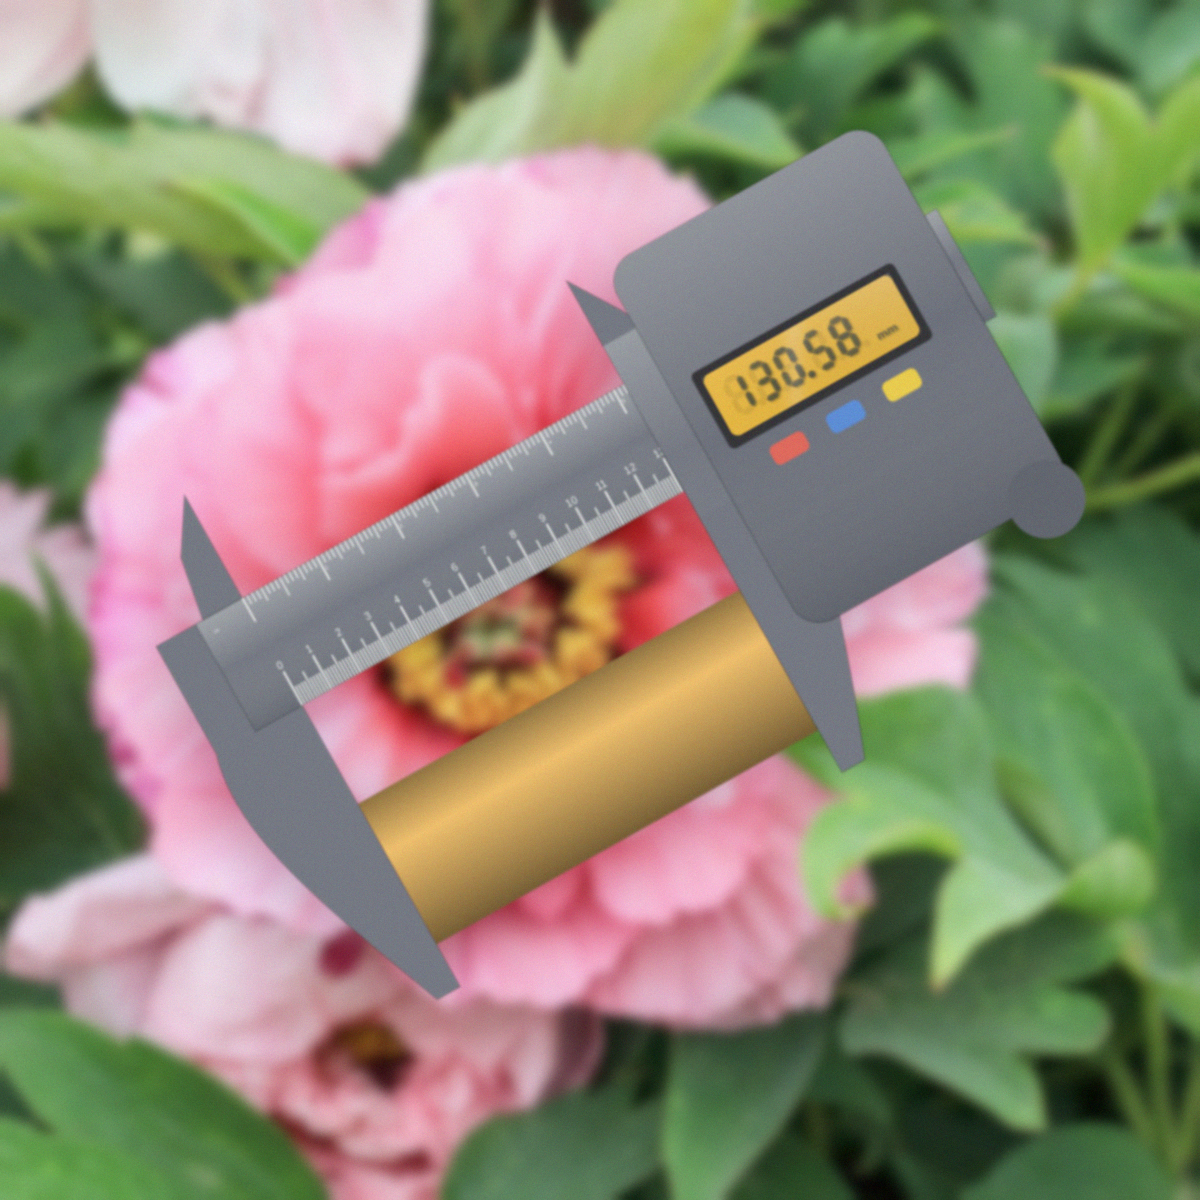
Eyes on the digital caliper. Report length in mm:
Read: 130.58 mm
